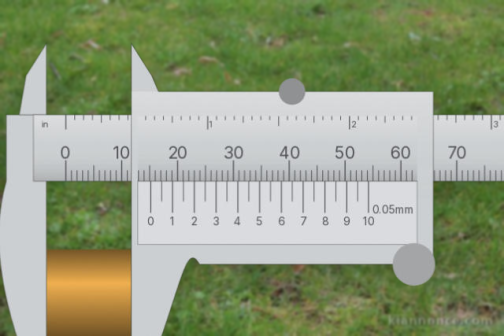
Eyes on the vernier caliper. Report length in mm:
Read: 15.2 mm
